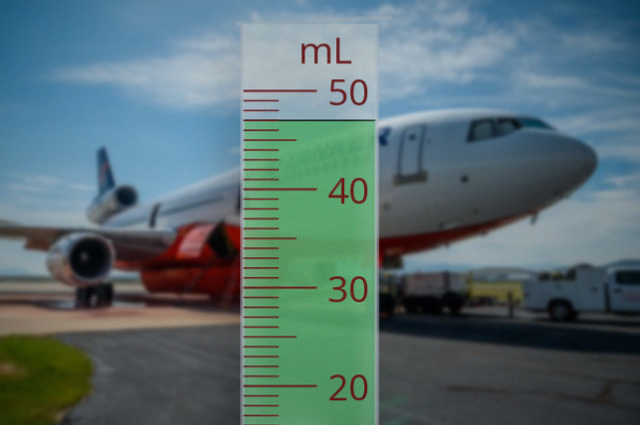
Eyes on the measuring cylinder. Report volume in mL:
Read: 47 mL
